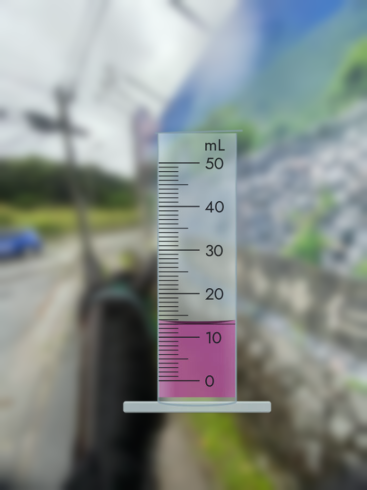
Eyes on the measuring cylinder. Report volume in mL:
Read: 13 mL
